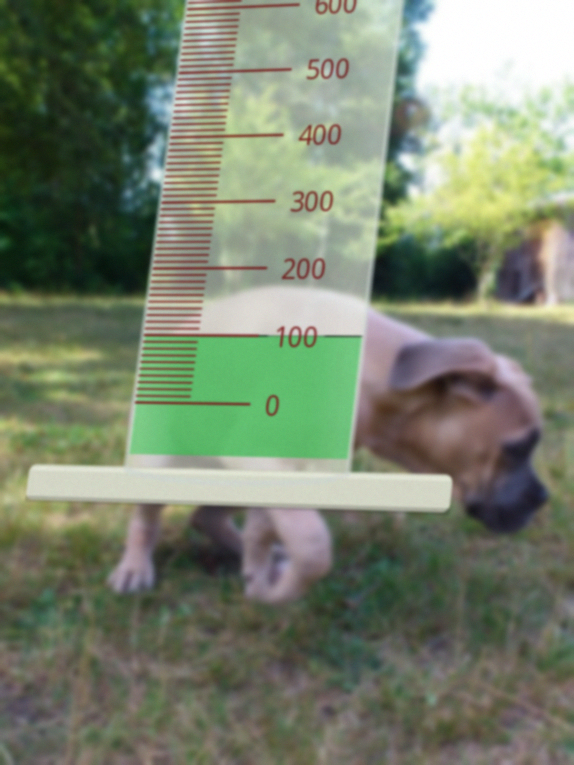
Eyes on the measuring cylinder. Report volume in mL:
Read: 100 mL
